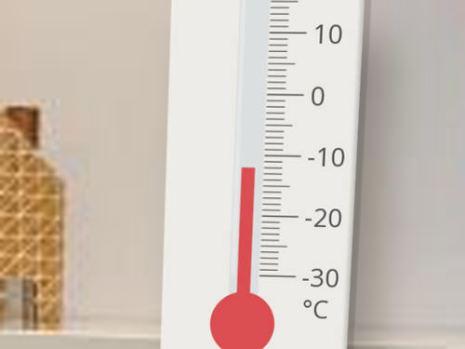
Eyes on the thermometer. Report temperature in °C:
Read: -12 °C
